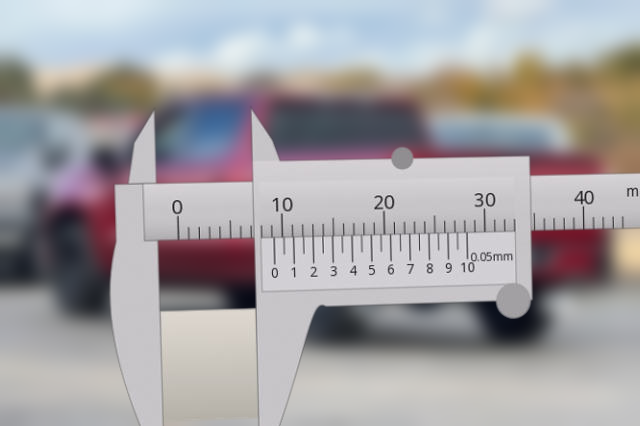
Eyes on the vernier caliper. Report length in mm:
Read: 9.2 mm
